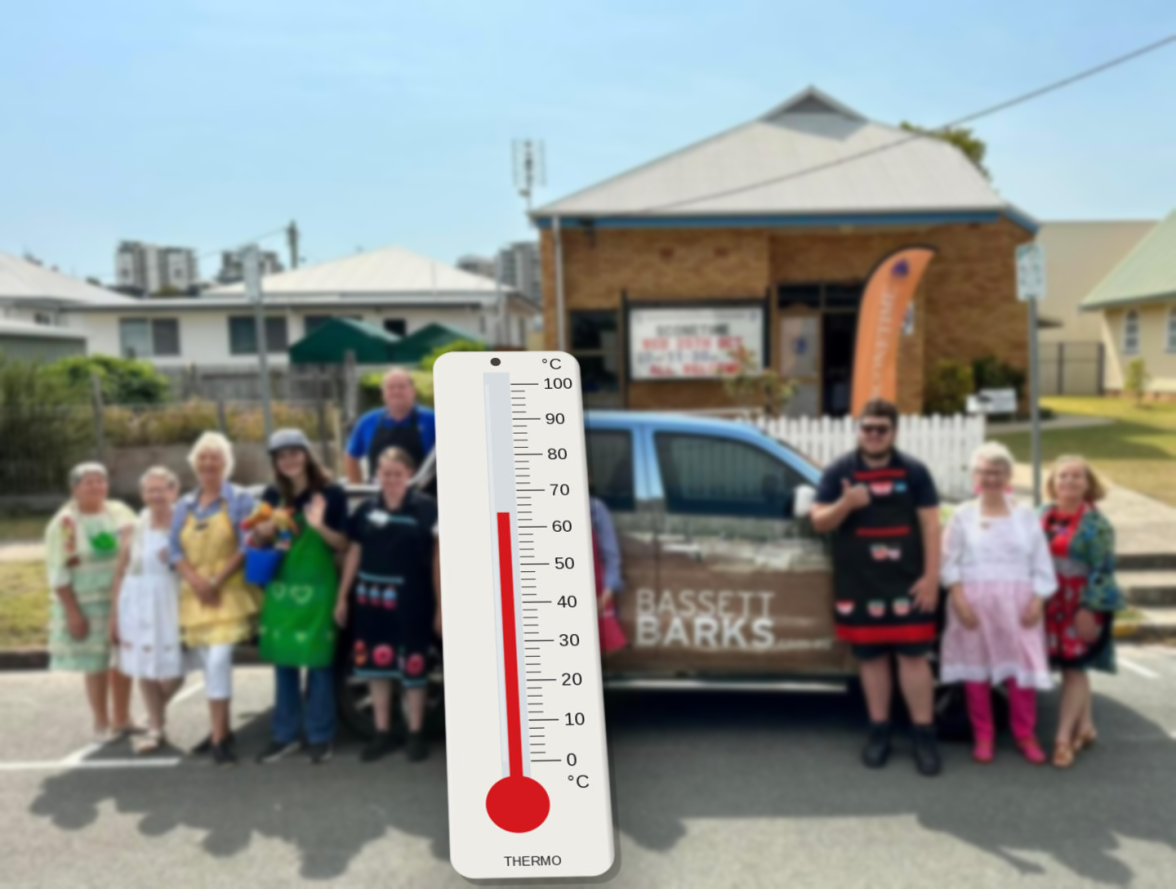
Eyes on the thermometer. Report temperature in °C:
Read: 64 °C
